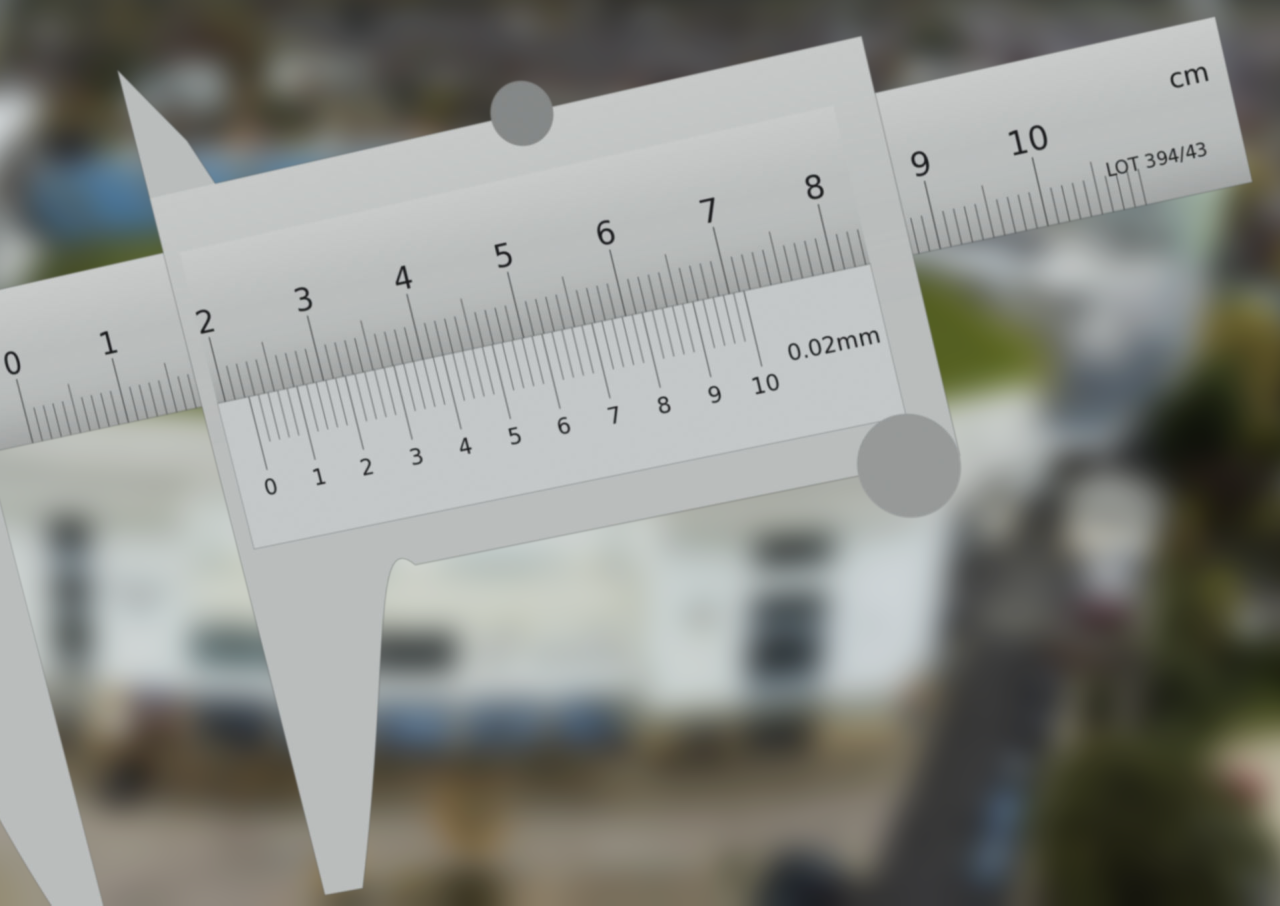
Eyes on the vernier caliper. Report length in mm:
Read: 22.4 mm
